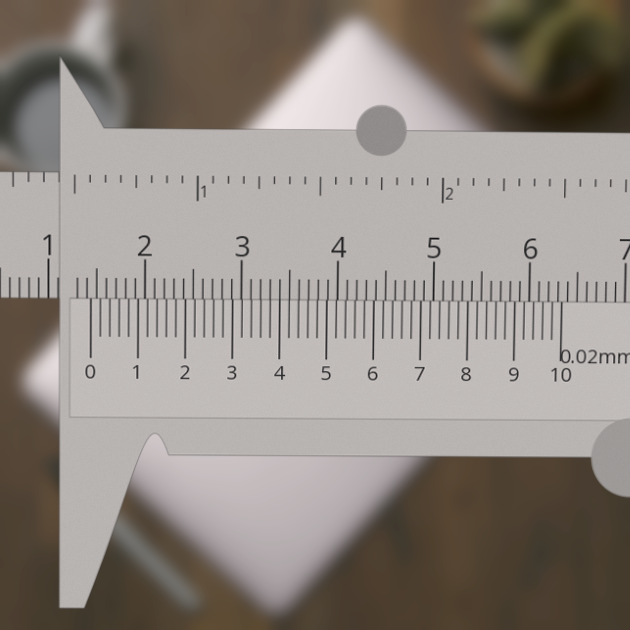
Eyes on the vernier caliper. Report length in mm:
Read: 14.4 mm
